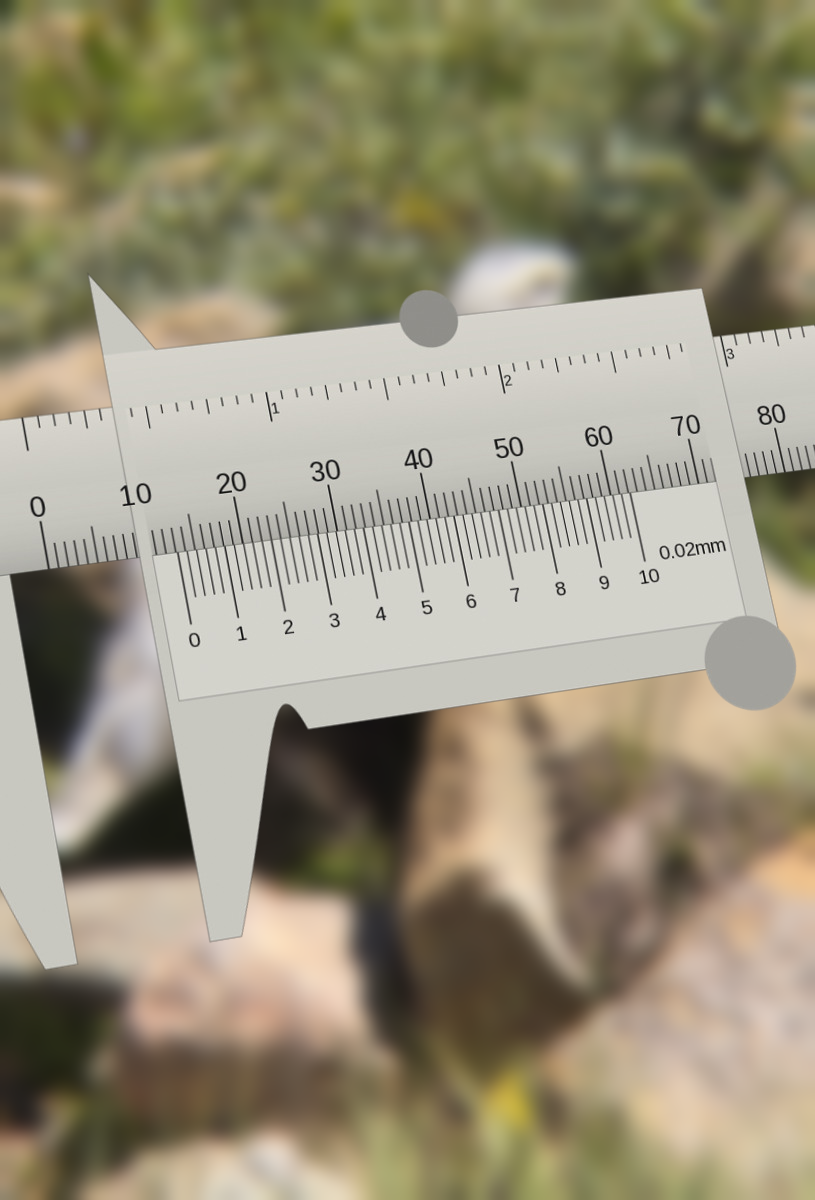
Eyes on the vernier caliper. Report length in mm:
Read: 13.2 mm
